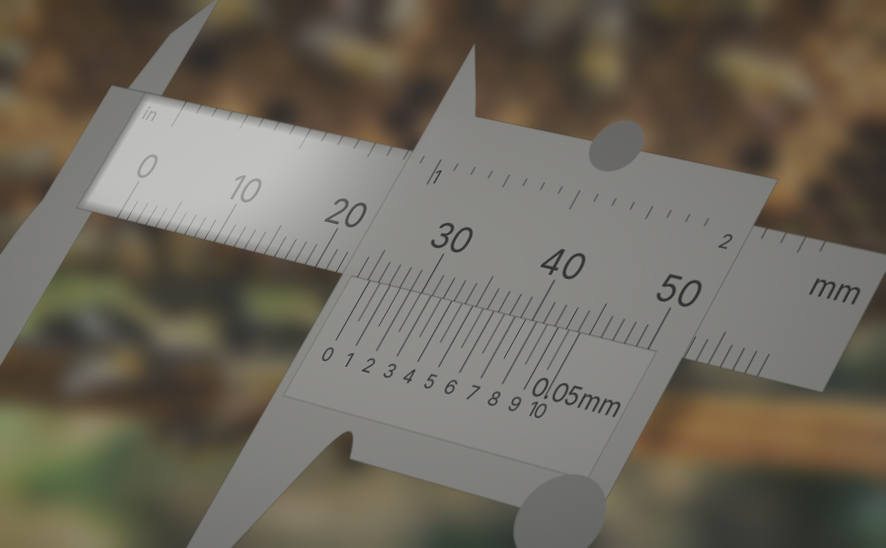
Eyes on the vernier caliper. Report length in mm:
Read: 25.2 mm
